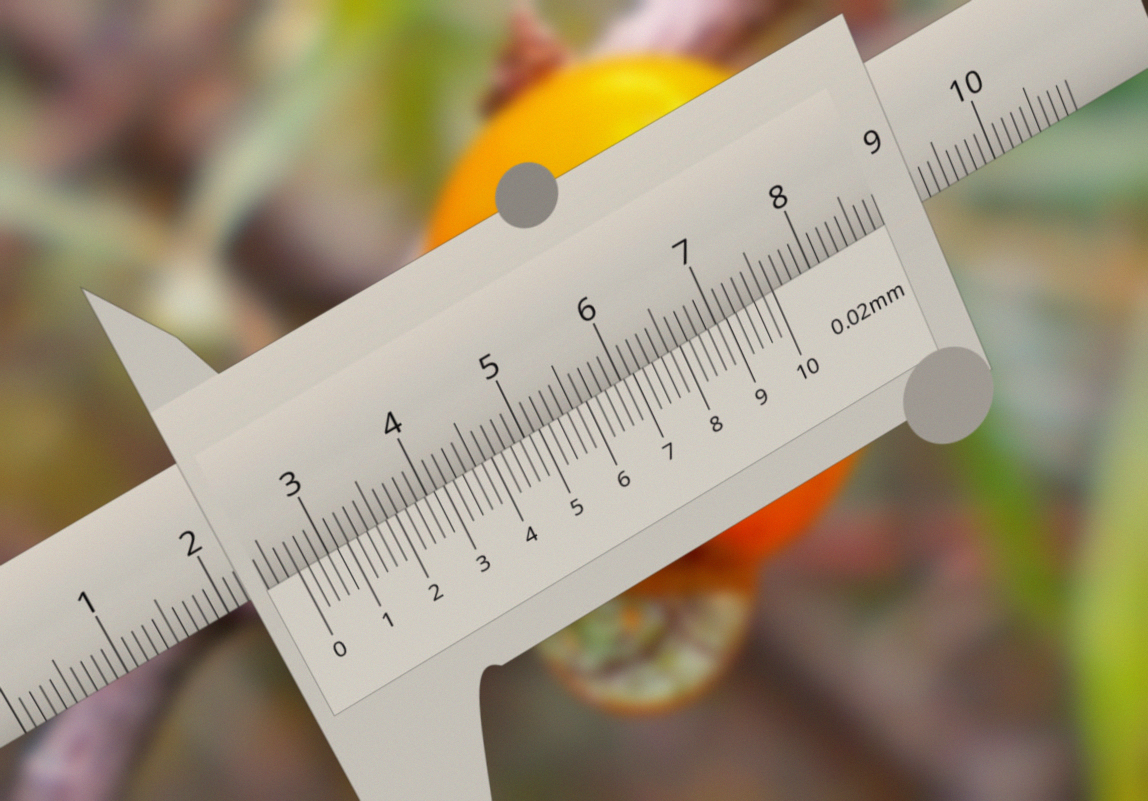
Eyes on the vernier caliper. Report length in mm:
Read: 27.0 mm
